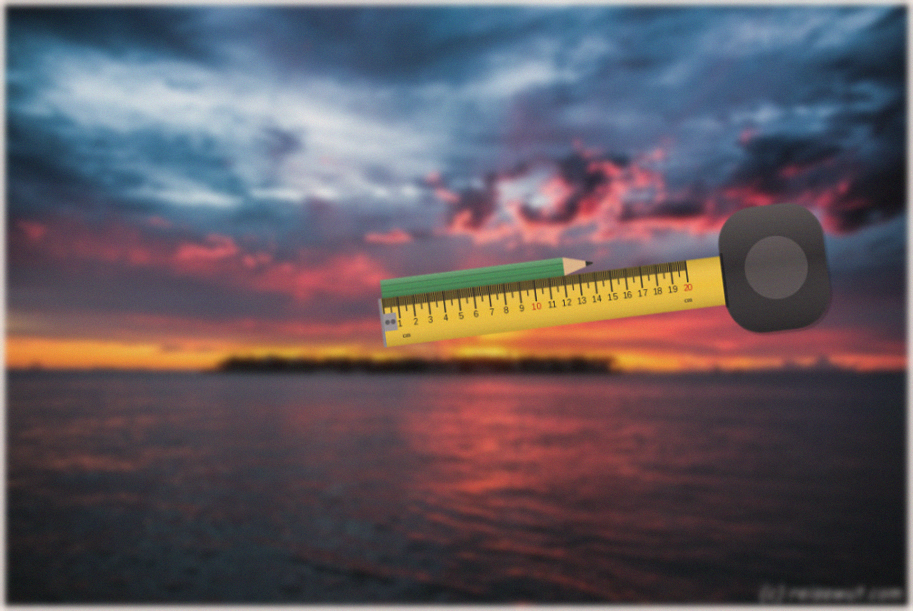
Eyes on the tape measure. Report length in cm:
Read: 14 cm
